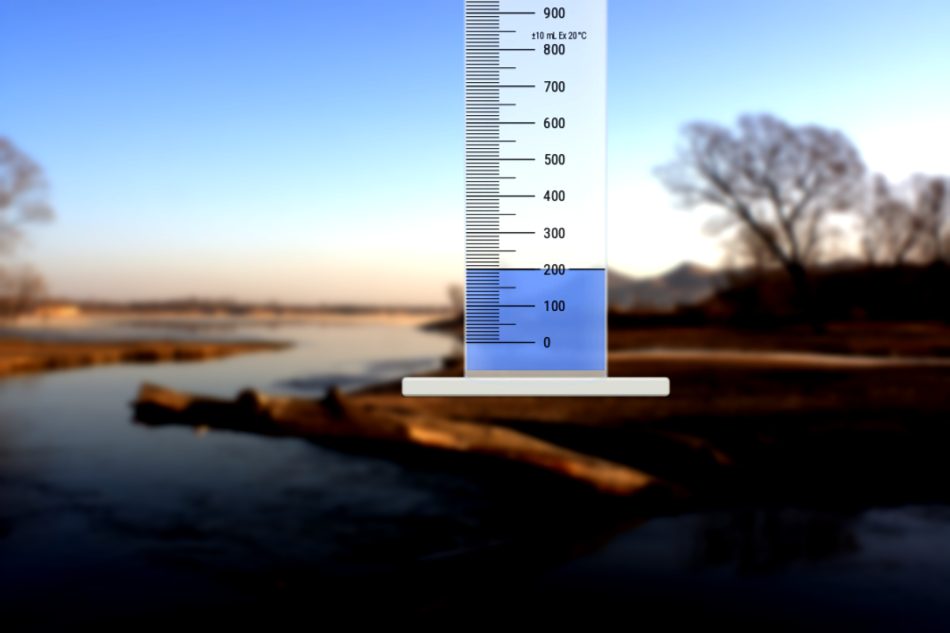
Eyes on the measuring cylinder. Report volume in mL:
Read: 200 mL
